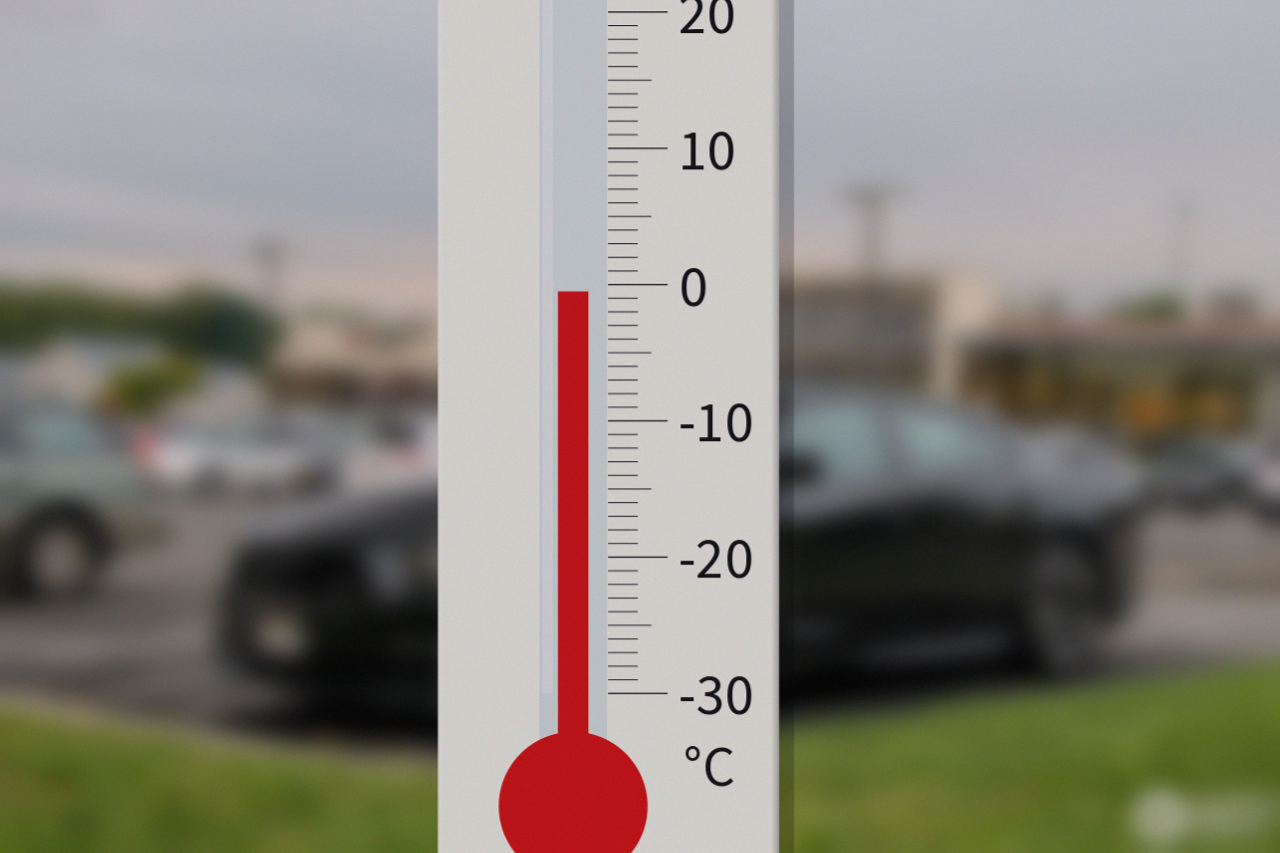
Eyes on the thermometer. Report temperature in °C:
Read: -0.5 °C
